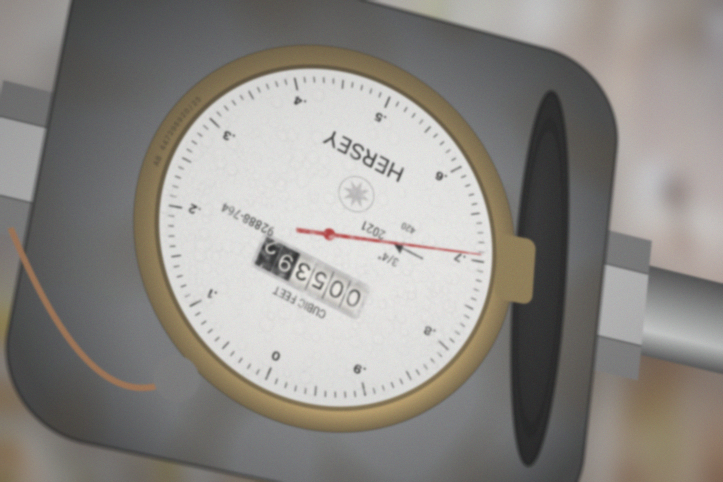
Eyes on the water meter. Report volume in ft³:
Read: 5391.69 ft³
